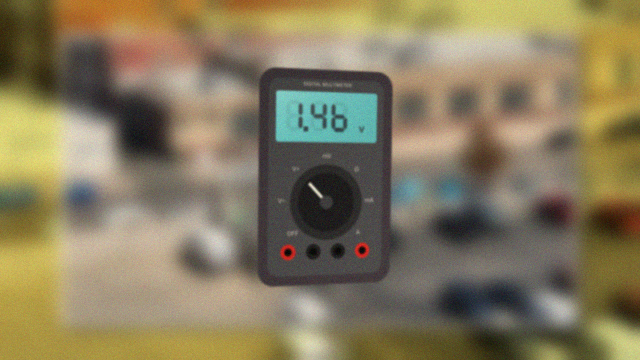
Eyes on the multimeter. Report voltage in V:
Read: 1.46 V
